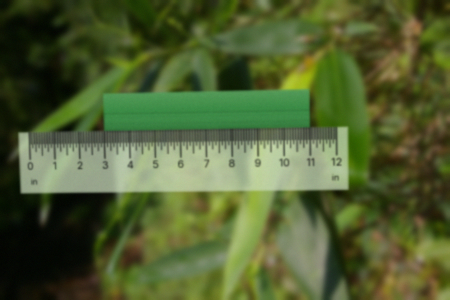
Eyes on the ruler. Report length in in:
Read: 8 in
